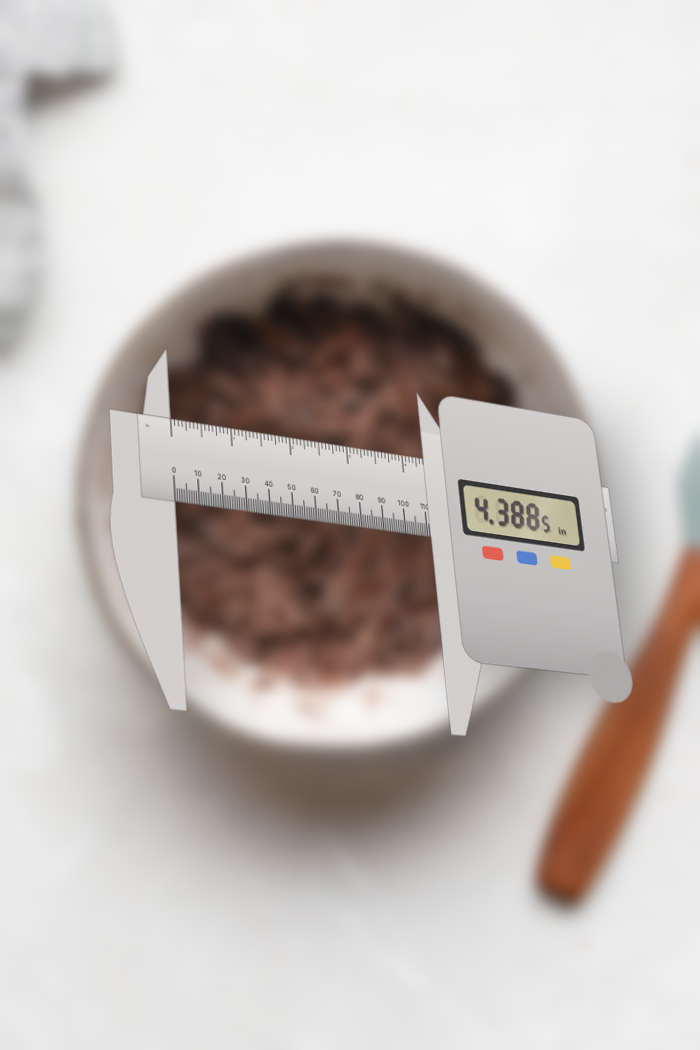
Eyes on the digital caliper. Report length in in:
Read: 4.3885 in
